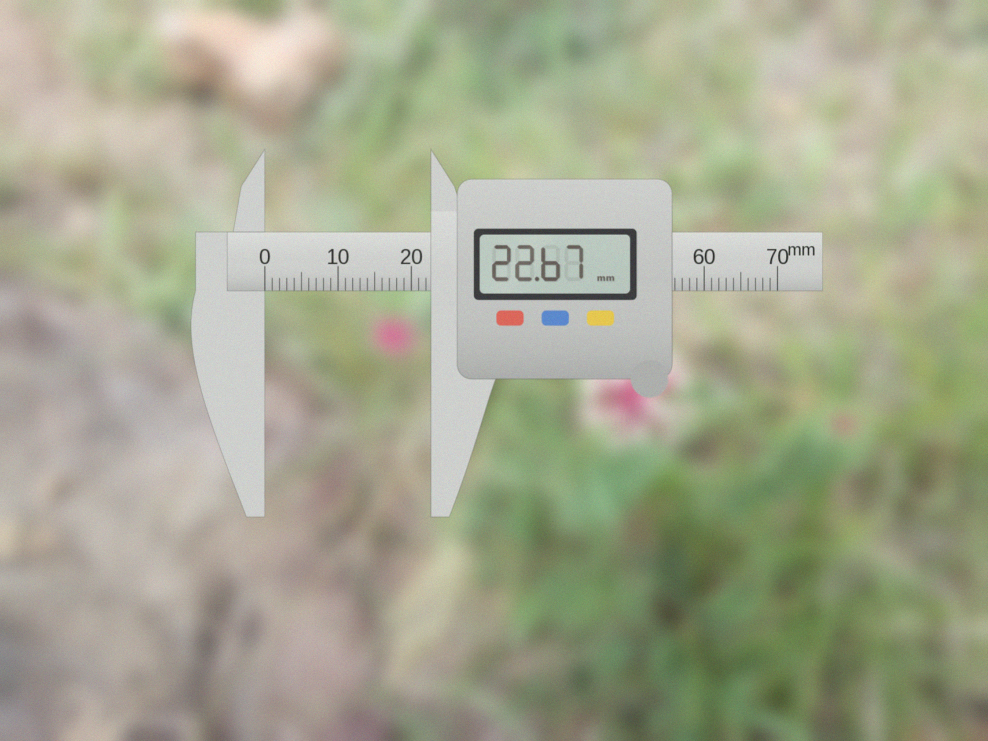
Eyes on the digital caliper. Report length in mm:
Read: 22.67 mm
